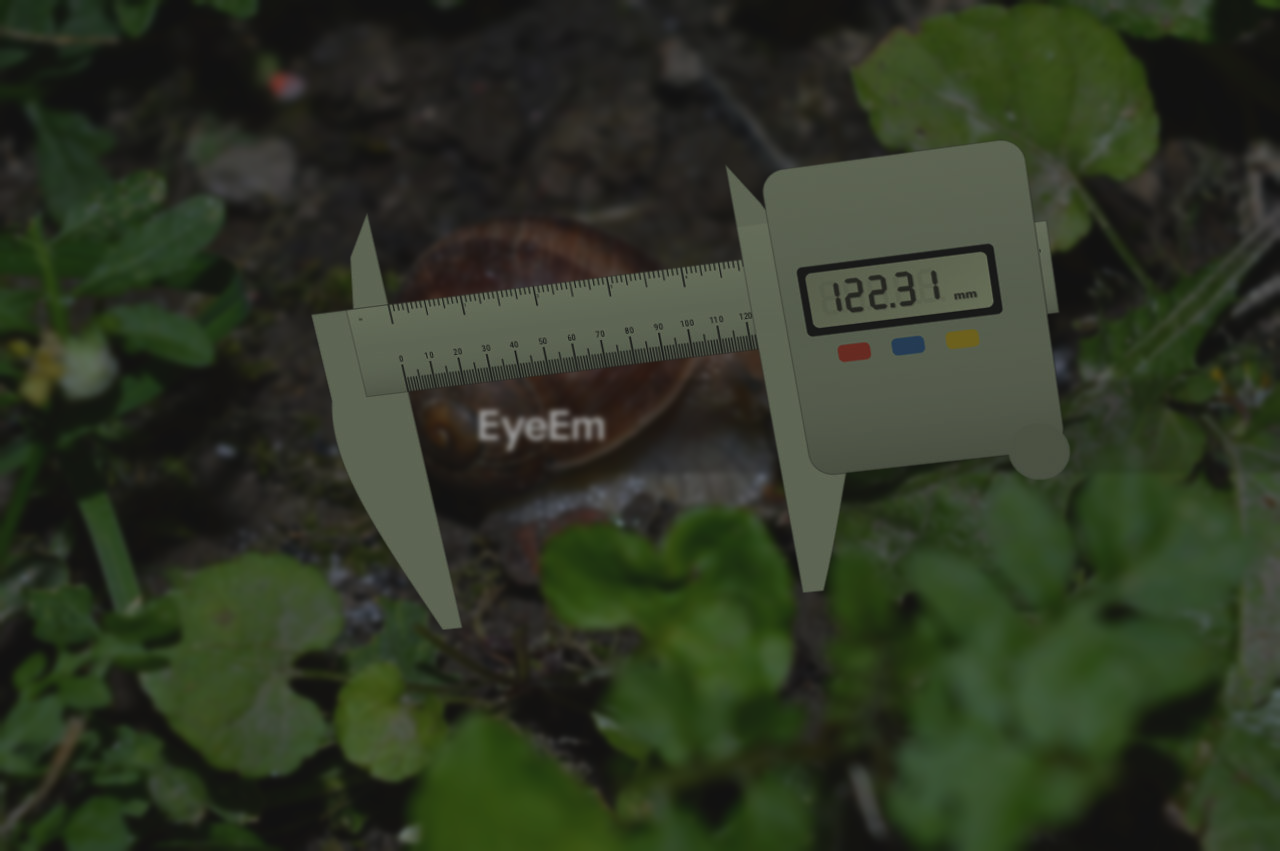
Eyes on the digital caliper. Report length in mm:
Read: 122.31 mm
